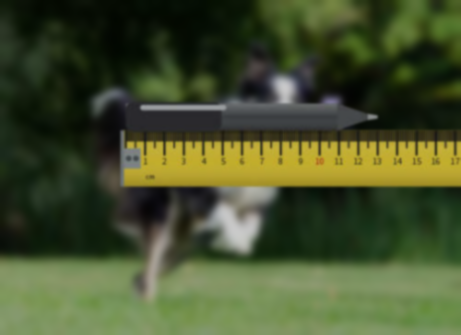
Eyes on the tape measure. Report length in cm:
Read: 13 cm
